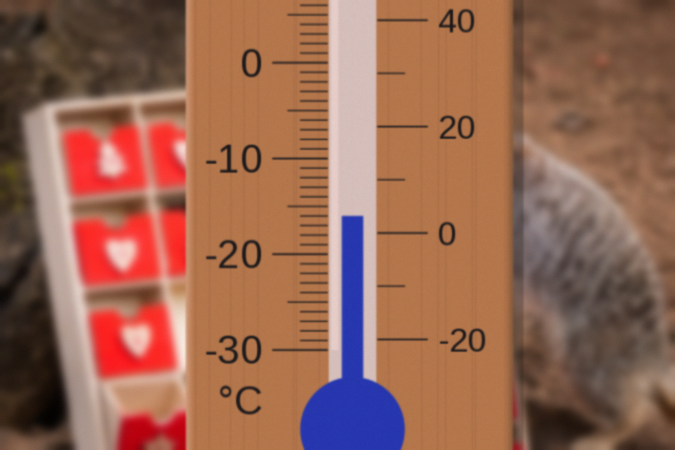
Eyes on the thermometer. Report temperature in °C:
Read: -16 °C
